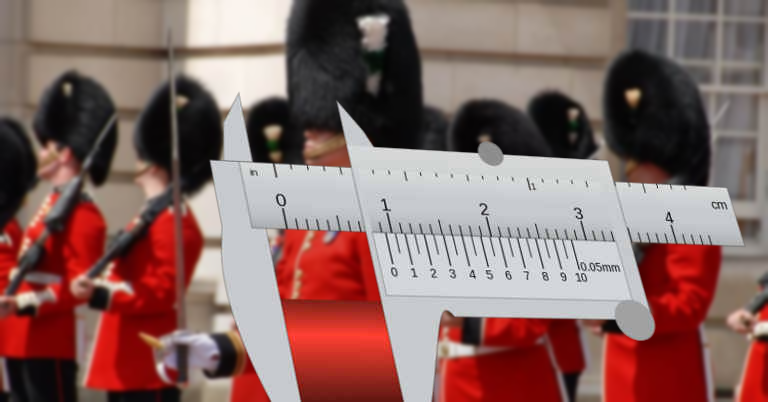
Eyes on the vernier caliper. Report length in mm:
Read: 9.4 mm
